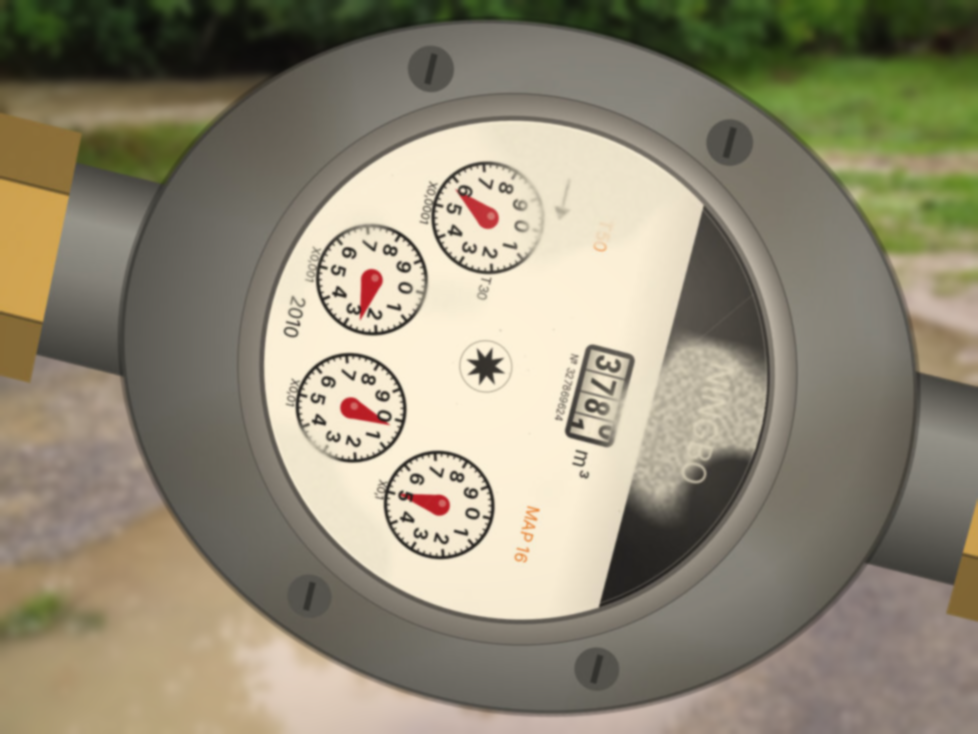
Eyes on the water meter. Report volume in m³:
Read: 3780.5025 m³
